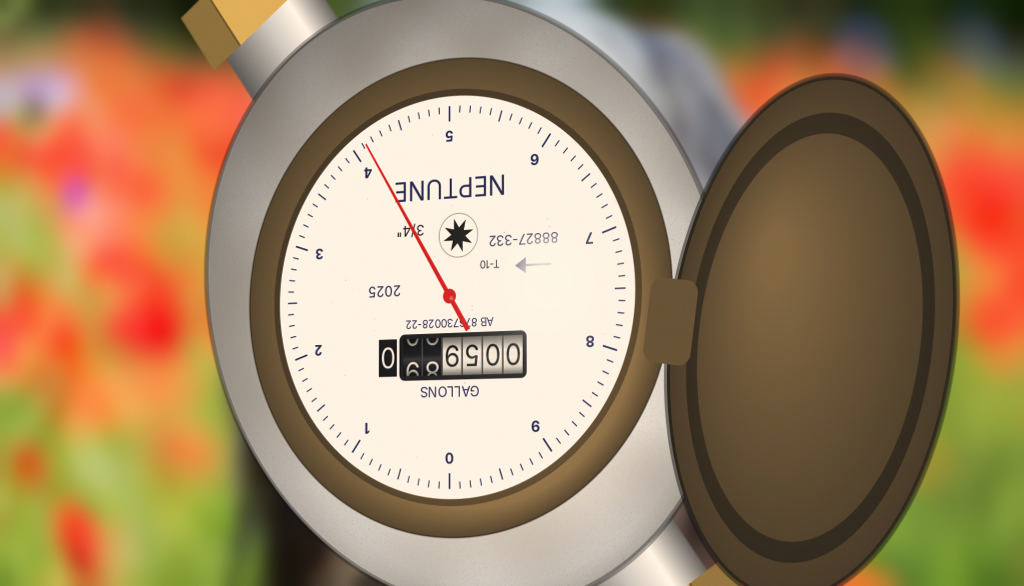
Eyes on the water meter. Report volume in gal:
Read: 59894.1 gal
